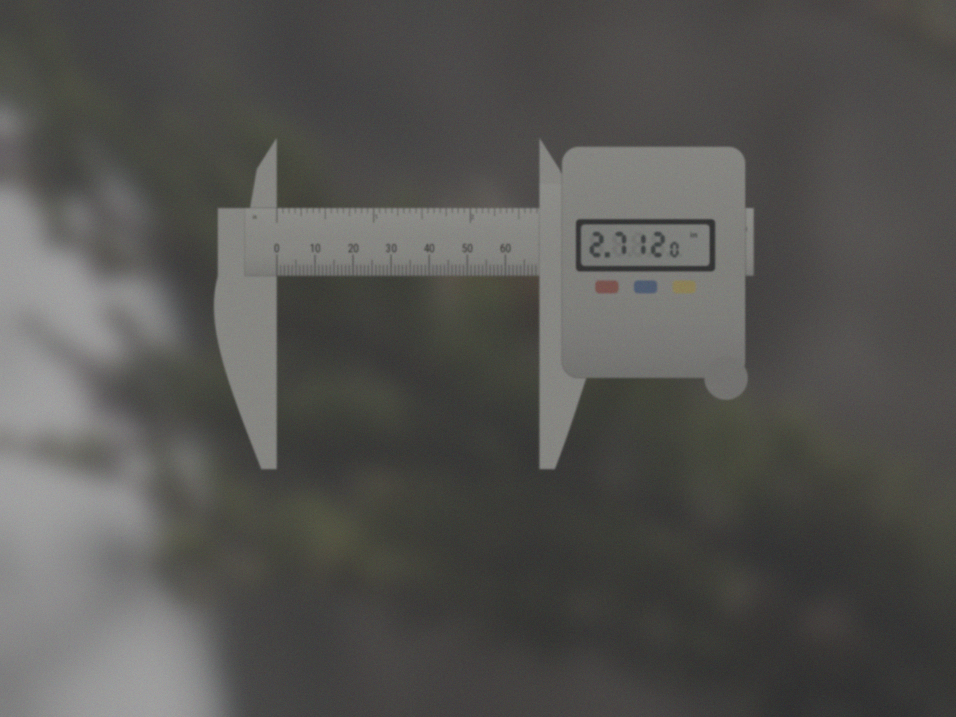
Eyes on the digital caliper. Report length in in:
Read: 2.7120 in
